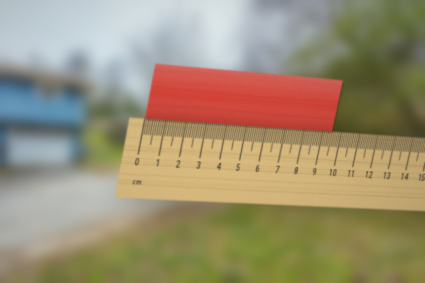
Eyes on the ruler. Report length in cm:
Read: 9.5 cm
